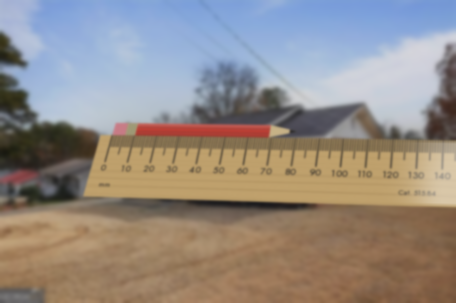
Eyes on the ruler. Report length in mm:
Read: 80 mm
